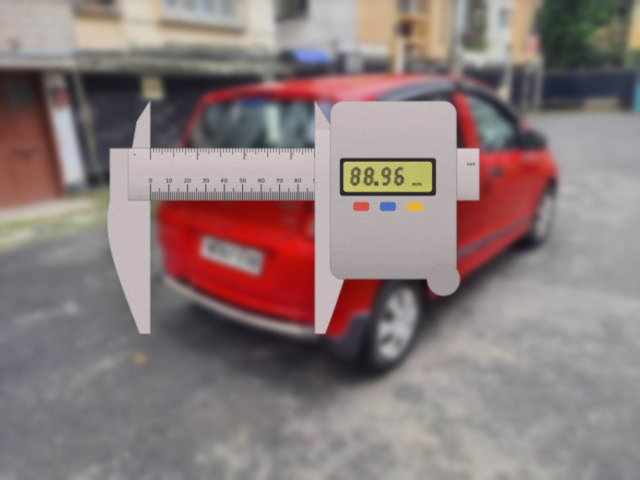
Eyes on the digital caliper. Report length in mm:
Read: 88.96 mm
